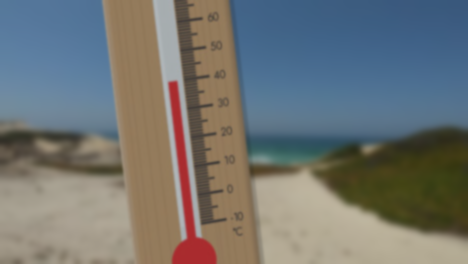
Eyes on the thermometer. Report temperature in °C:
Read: 40 °C
